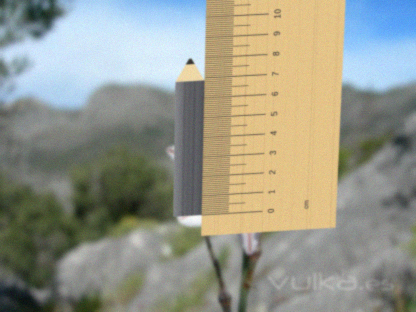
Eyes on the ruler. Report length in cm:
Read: 8 cm
